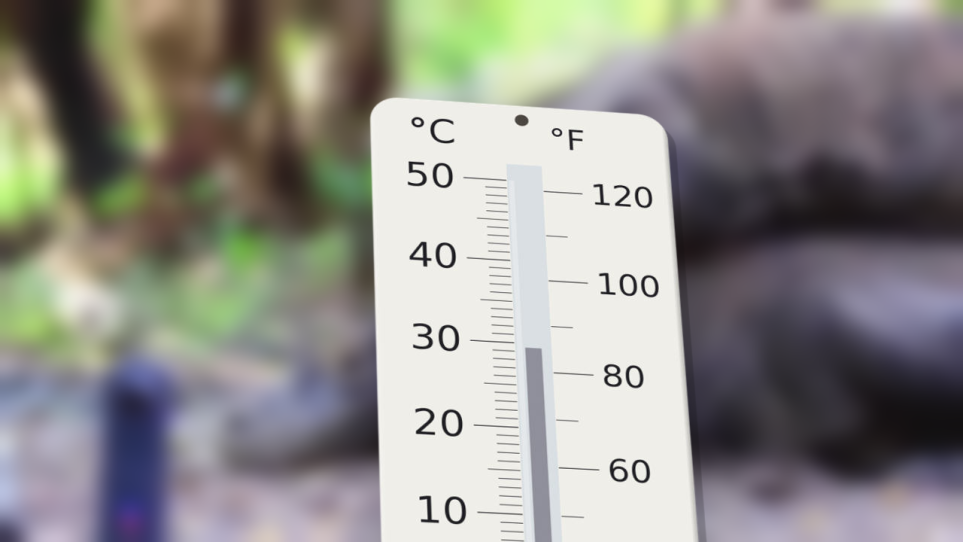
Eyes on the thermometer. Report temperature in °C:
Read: 29.5 °C
